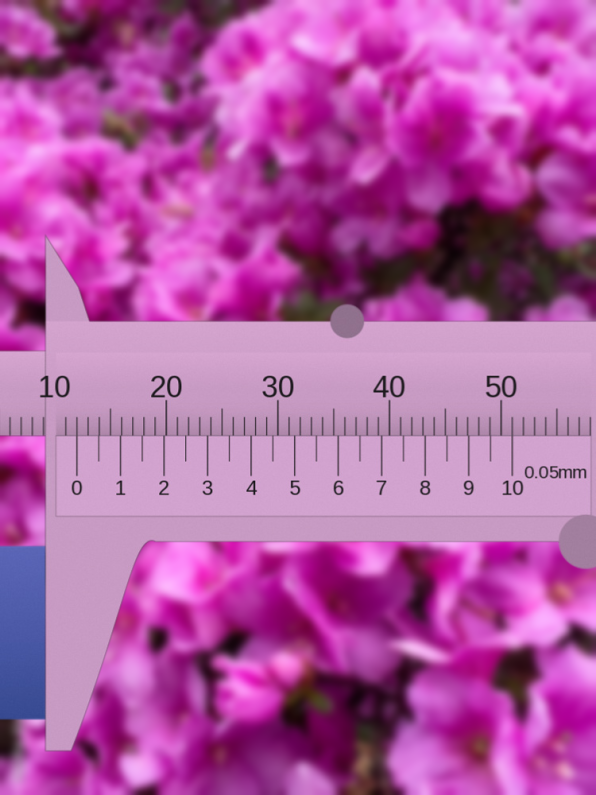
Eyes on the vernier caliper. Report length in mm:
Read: 12.0 mm
